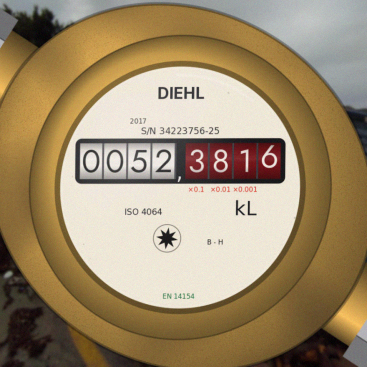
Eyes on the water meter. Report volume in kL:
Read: 52.3816 kL
